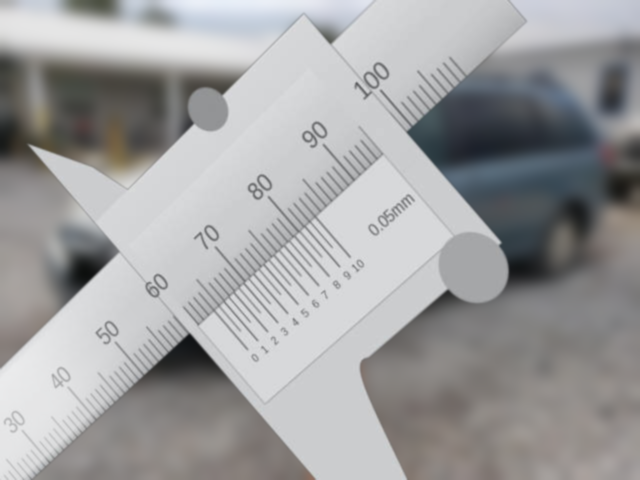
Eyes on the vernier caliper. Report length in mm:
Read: 64.0 mm
